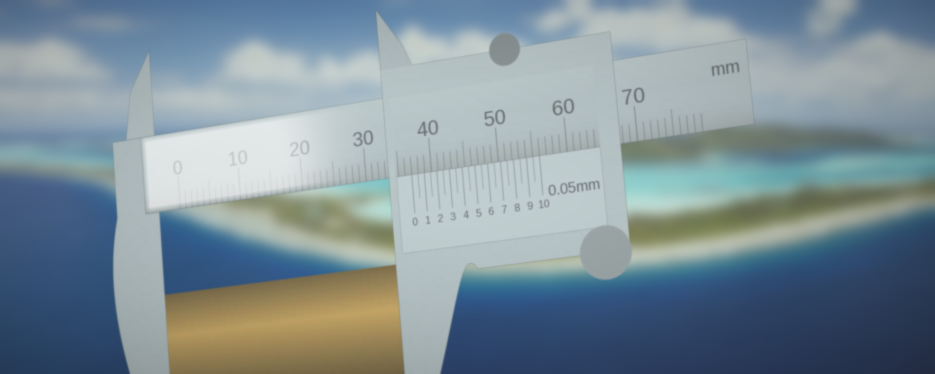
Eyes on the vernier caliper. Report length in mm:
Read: 37.0 mm
